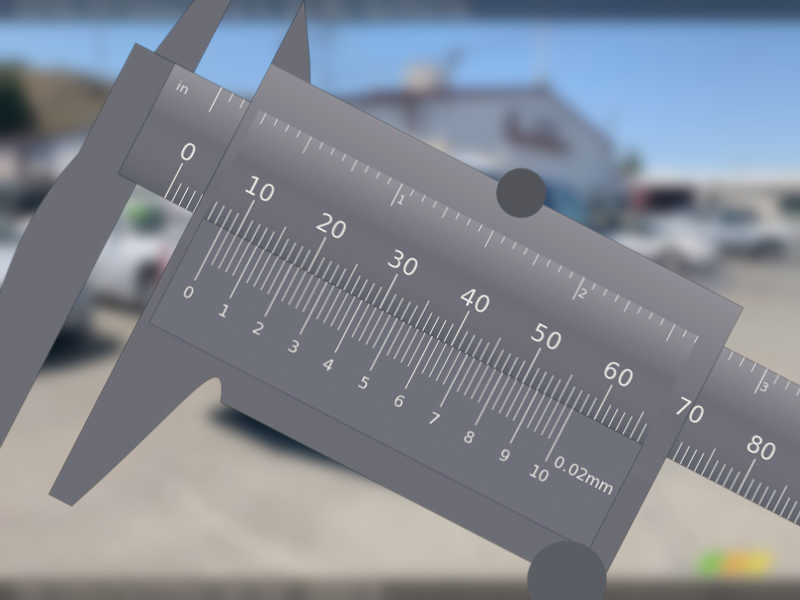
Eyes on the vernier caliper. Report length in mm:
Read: 8.0 mm
